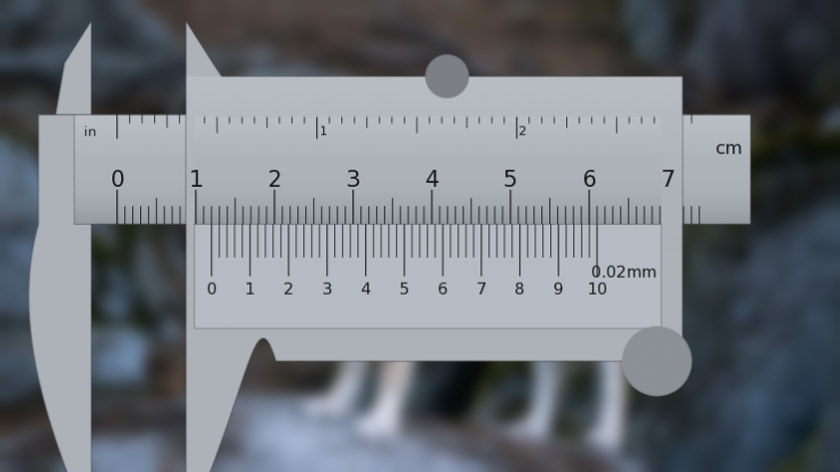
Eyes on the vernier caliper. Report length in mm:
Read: 12.0 mm
